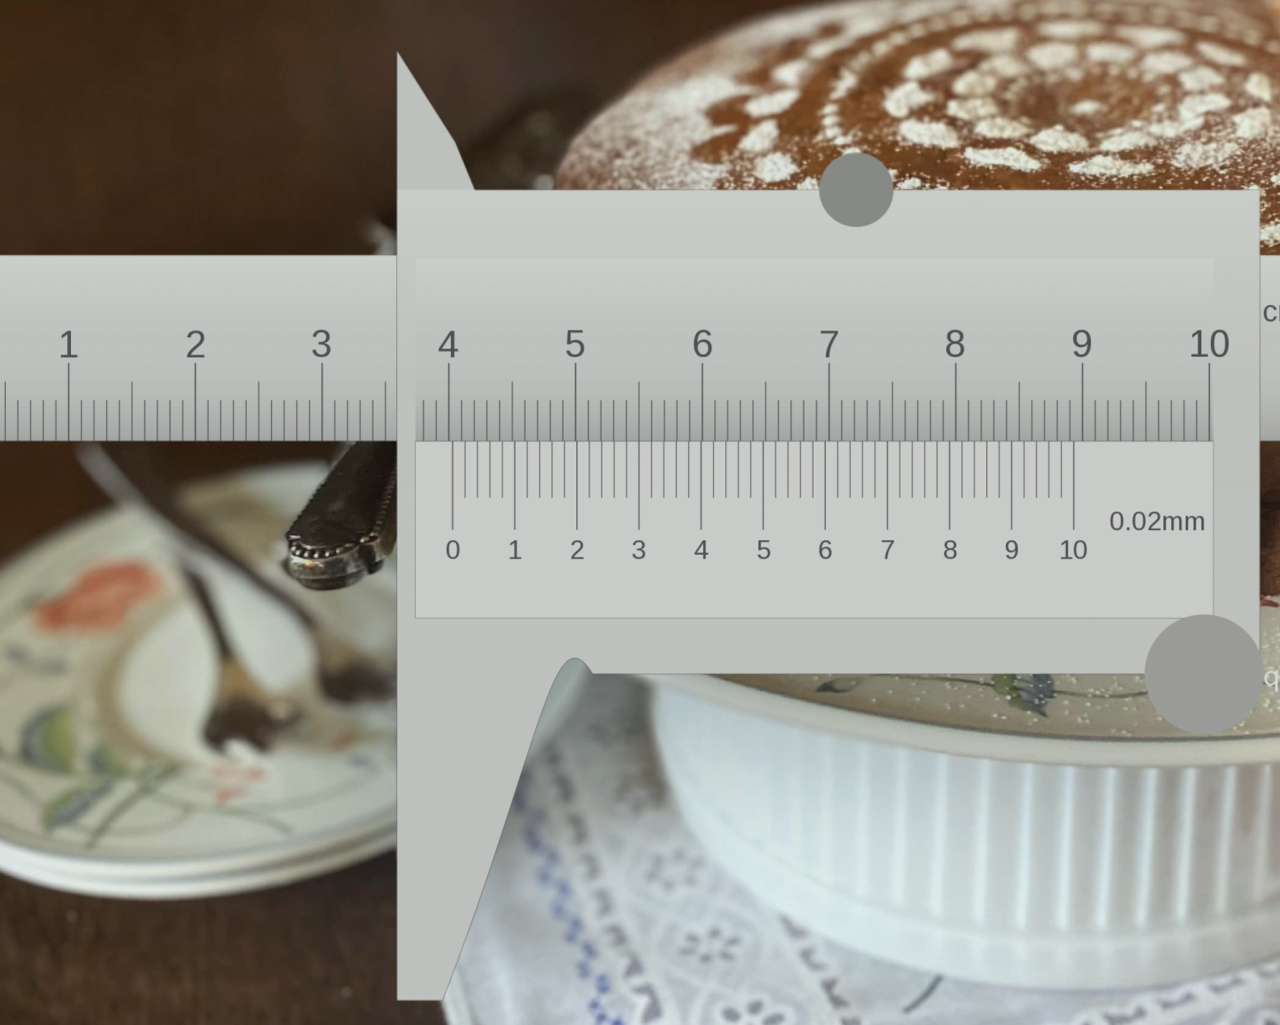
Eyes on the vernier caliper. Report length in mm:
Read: 40.3 mm
